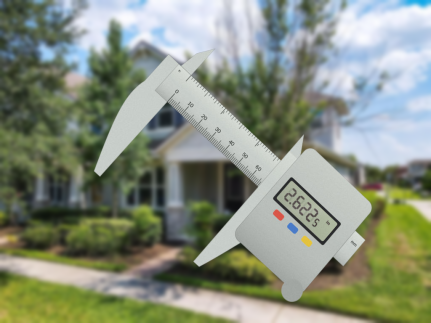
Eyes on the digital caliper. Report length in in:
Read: 2.6225 in
